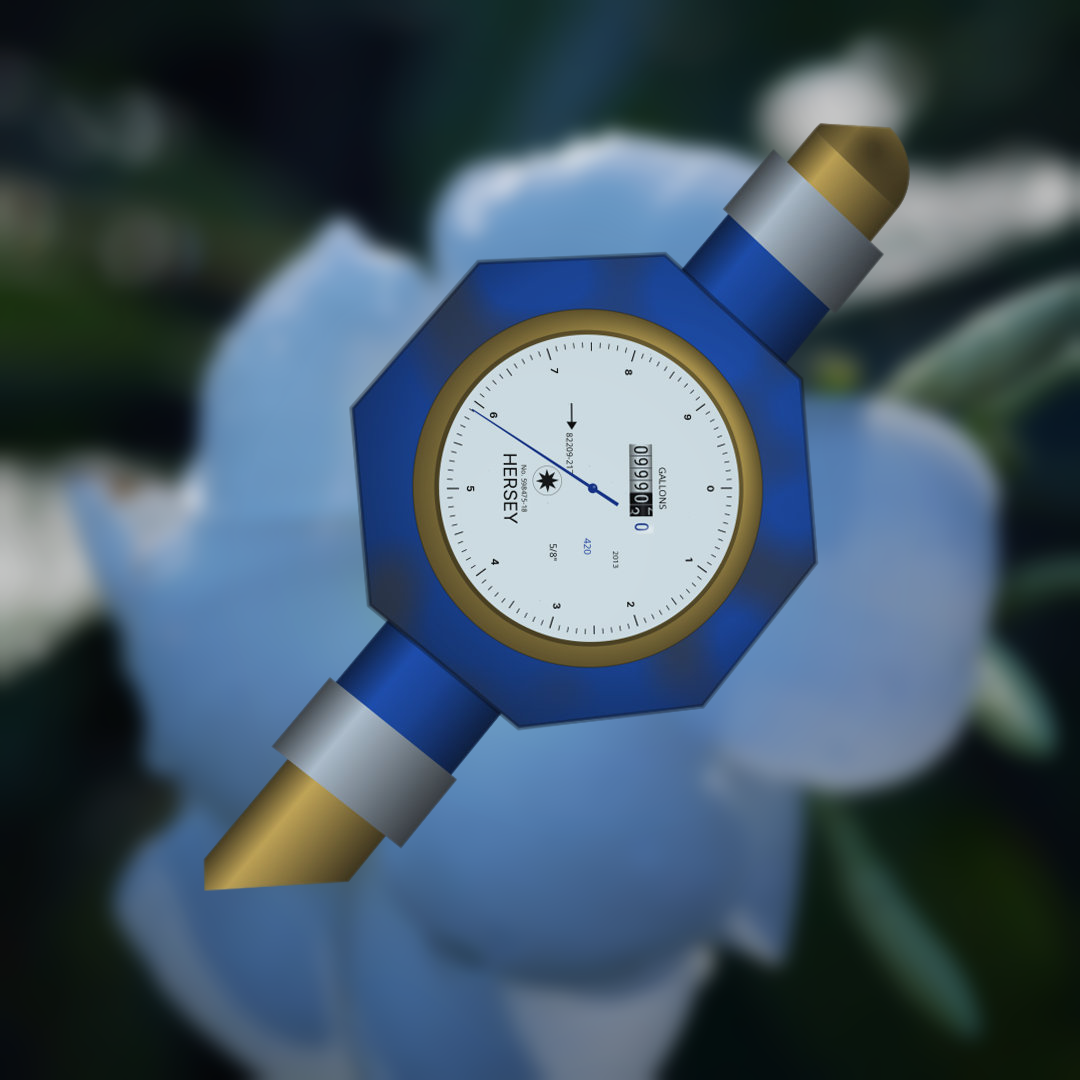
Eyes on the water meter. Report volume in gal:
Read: 999025.9 gal
